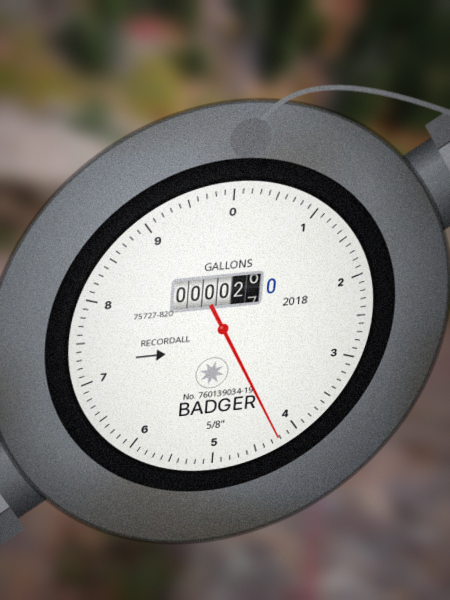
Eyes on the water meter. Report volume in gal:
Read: 264.2 gal
